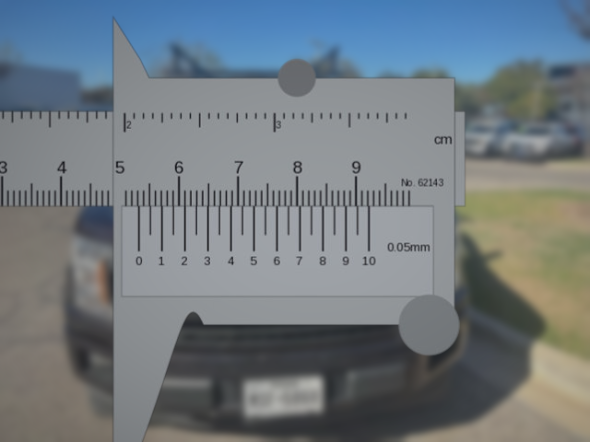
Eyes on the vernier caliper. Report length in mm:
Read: 53.2 mm
